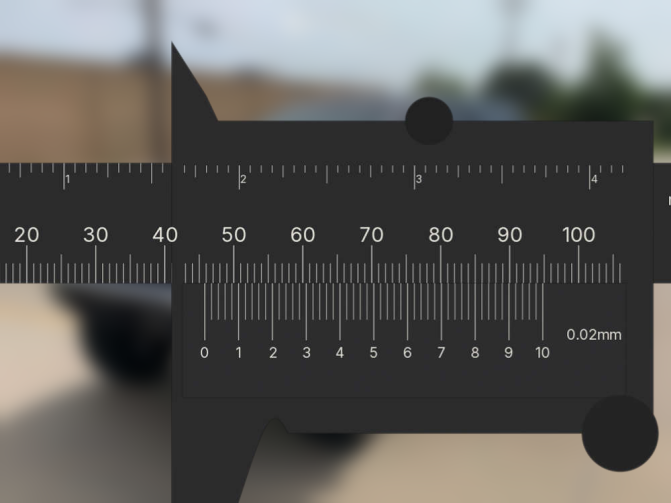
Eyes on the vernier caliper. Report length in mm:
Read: 45.8 mm
